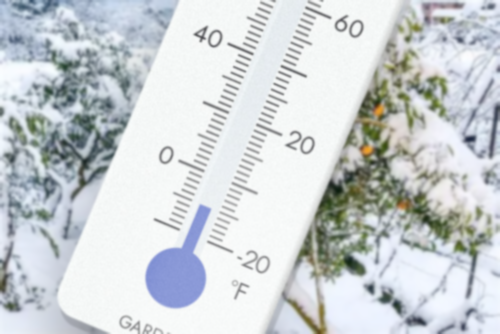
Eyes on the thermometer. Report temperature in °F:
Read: -10 °F
